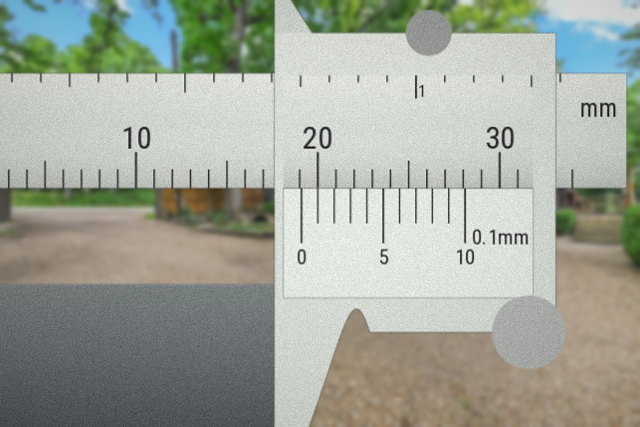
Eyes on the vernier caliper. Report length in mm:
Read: 19.1 mm
